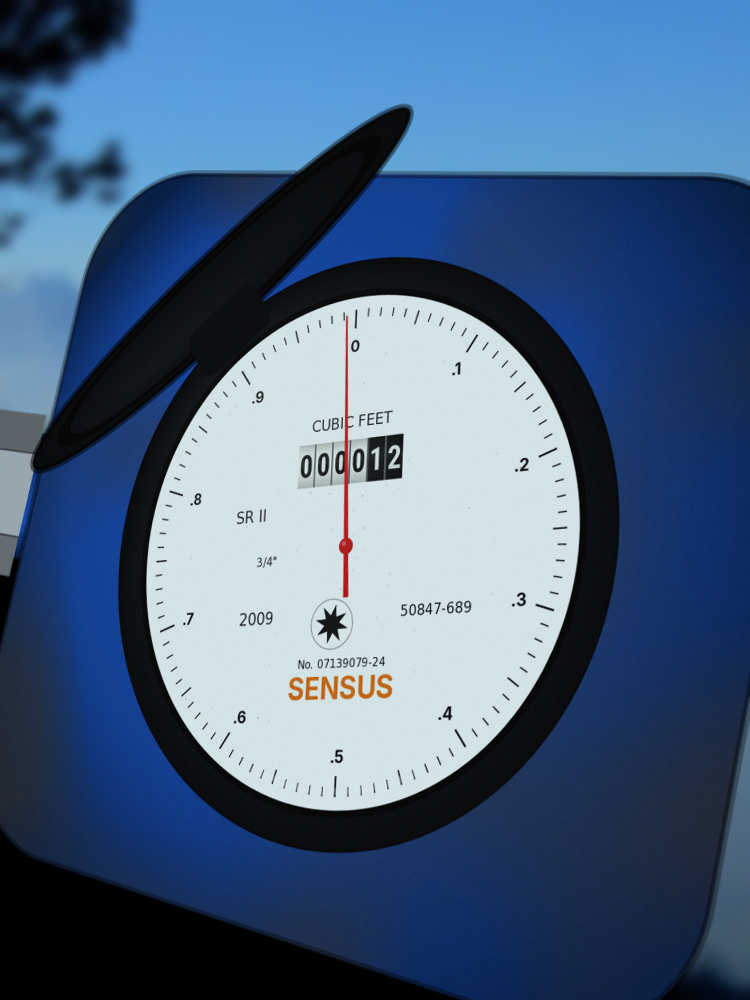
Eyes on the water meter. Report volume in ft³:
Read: 11.99 ft³
